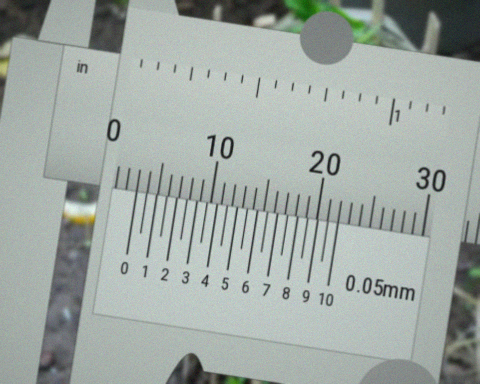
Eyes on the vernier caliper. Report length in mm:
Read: 3.0 mm
